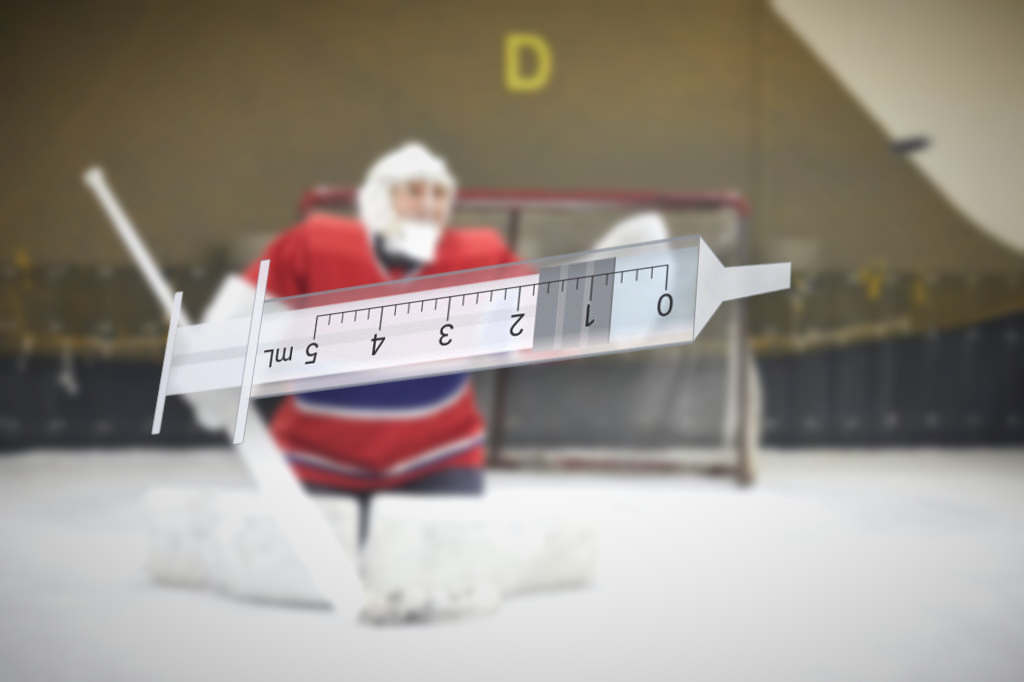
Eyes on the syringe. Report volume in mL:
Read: 0.7 mL
